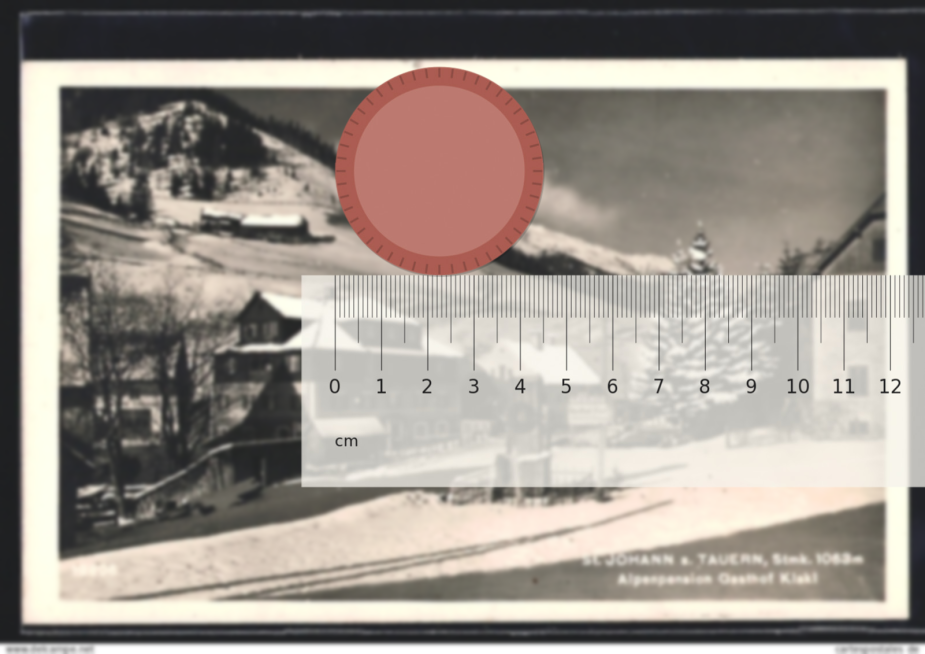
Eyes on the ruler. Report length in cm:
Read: 4.5 cm
